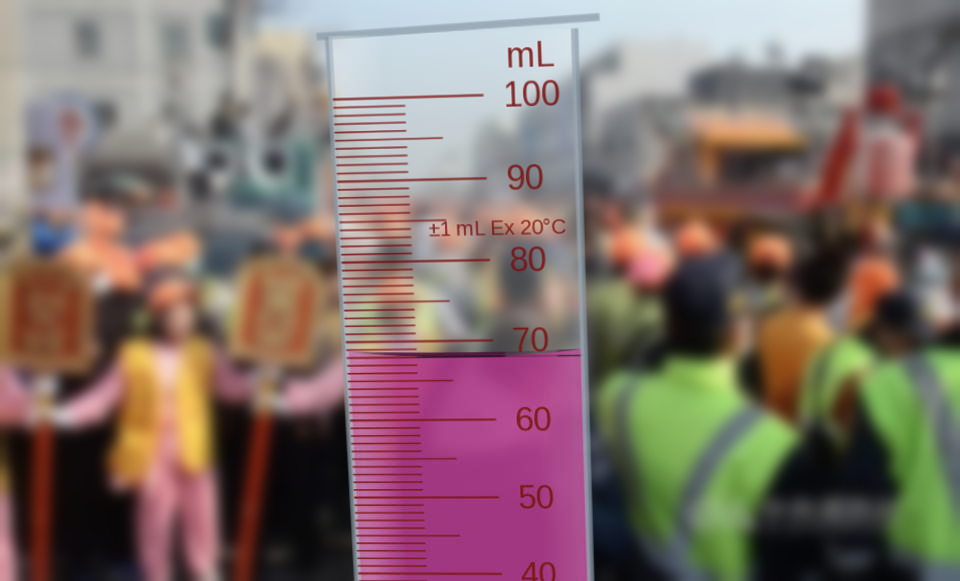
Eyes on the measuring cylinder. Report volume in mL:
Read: 68 mL
